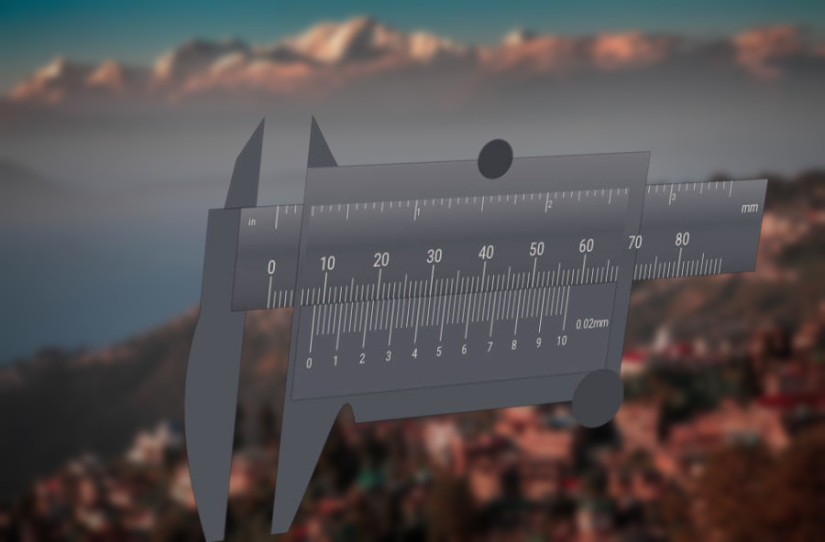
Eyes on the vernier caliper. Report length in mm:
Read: 8.5 mm
